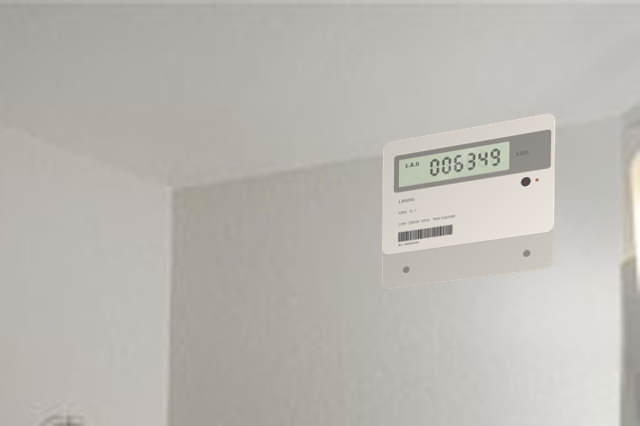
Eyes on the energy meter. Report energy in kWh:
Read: 6349 kWh
